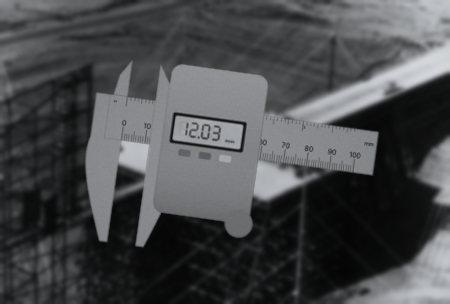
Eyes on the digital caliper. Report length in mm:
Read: 12.03 mm
